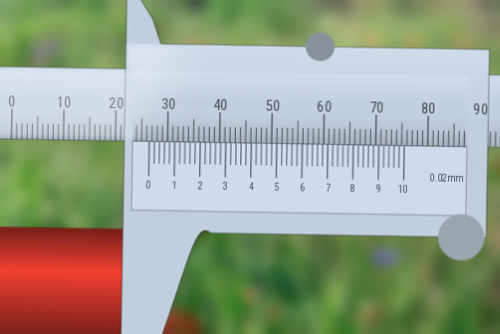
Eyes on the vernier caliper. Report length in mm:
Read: 26.5 mm
